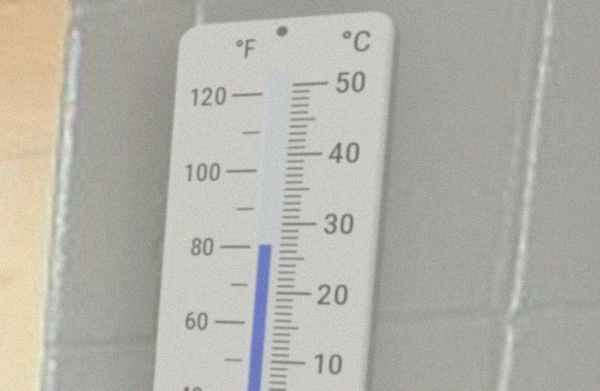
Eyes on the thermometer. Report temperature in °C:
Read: 27 °C
